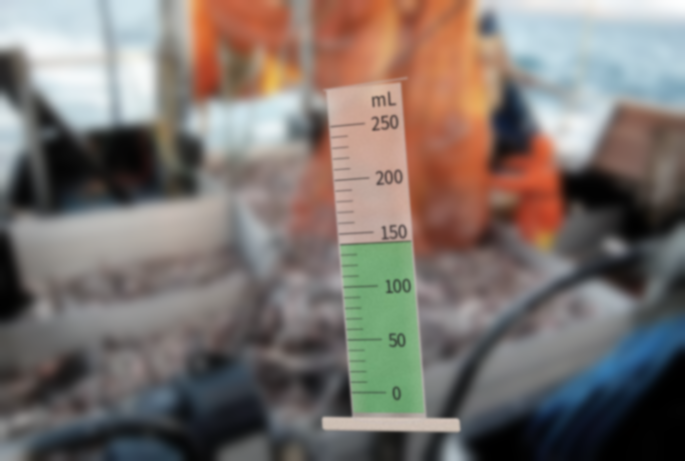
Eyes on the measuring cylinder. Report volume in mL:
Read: 140 mL
